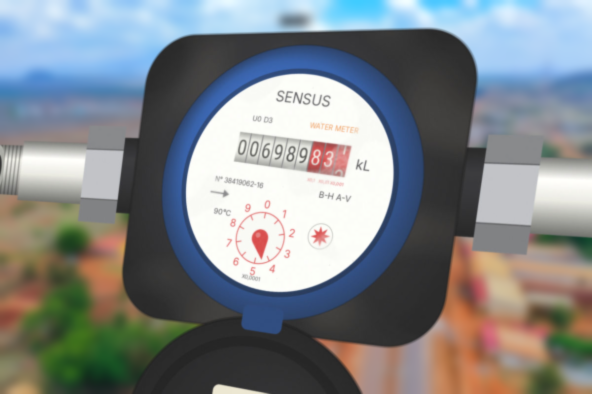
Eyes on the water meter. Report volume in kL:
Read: 6989.8314 kL
